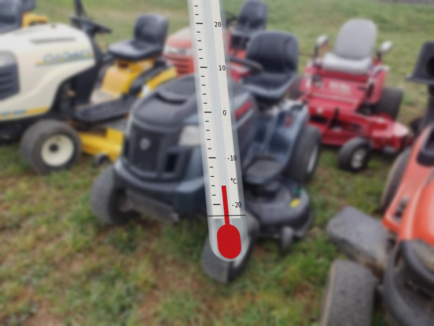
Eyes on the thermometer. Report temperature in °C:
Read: -16 °C
